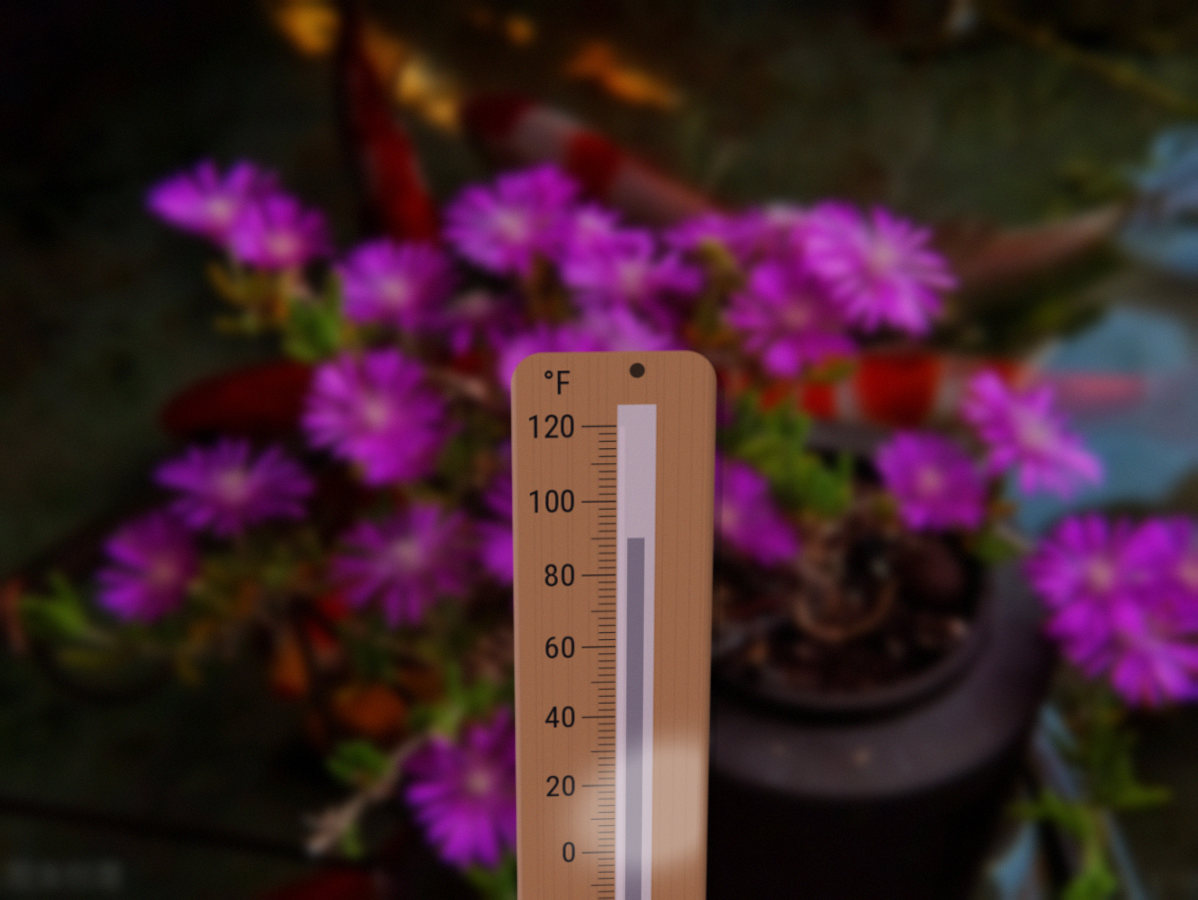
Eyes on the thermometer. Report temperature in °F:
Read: 90 °F
